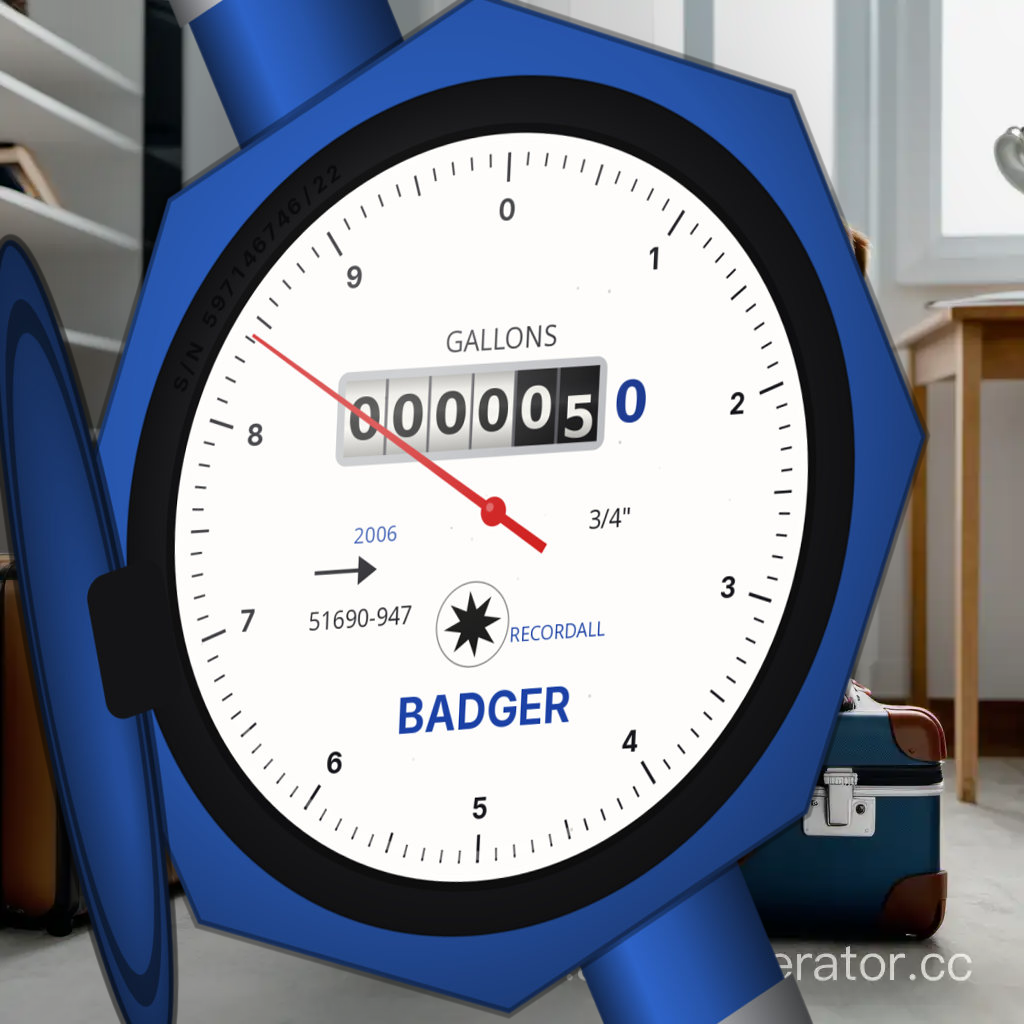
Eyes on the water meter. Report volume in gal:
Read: 48.4 gal
